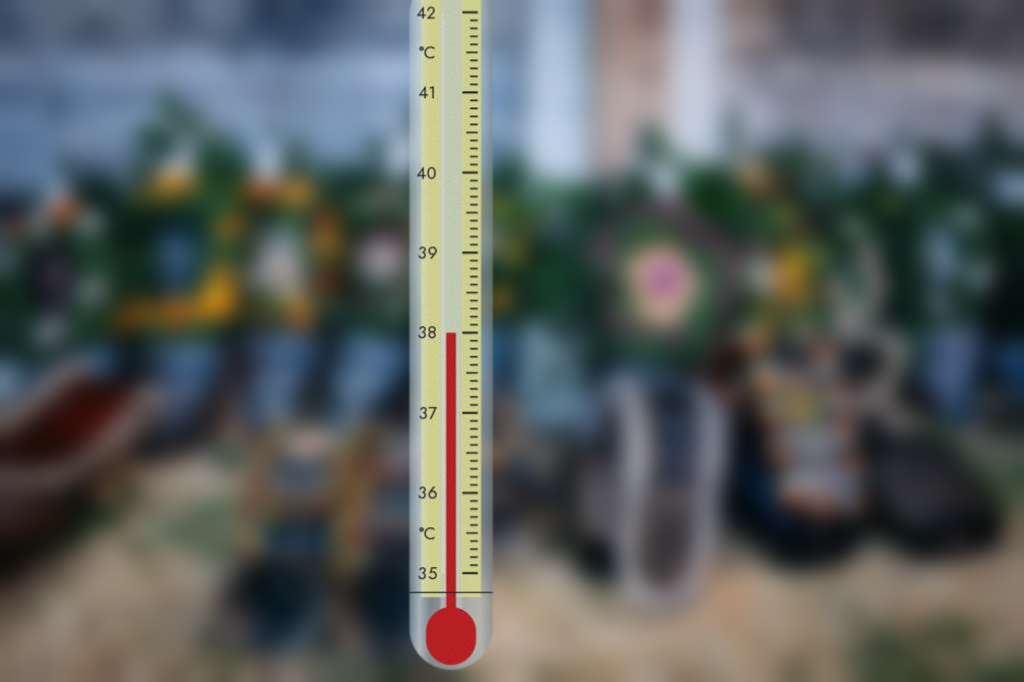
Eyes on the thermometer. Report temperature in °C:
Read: 38 °C
